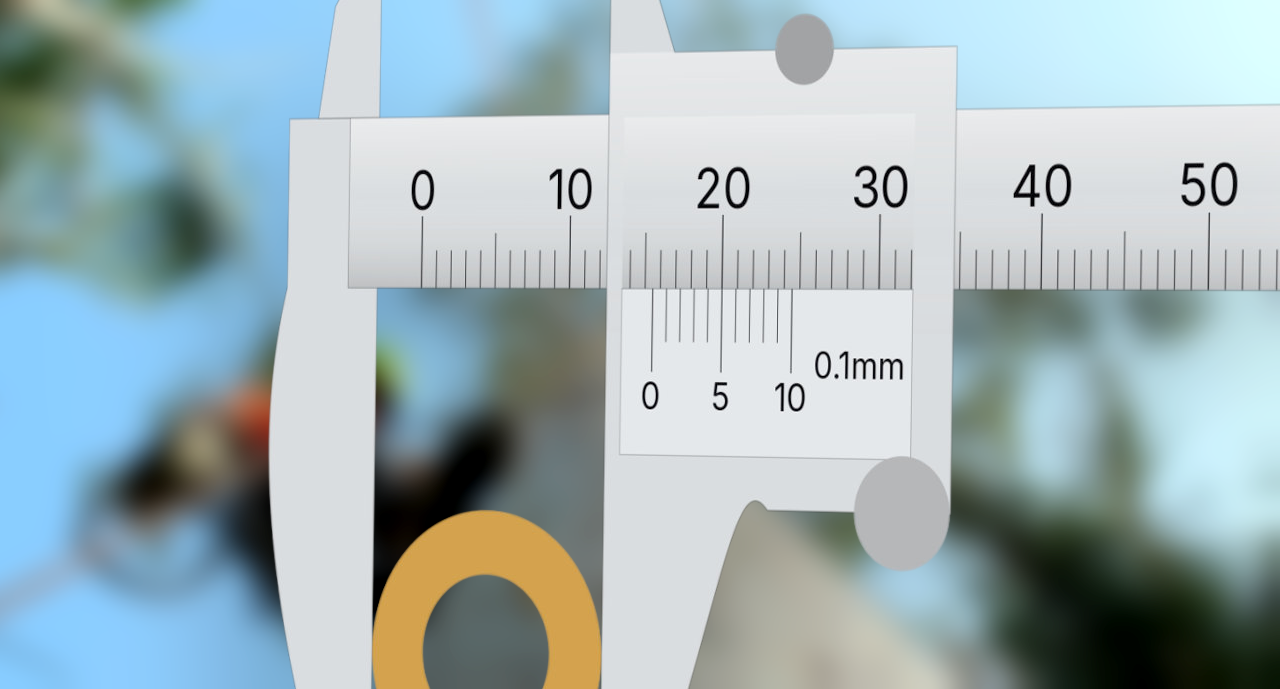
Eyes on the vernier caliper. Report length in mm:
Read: 15.5 mm
